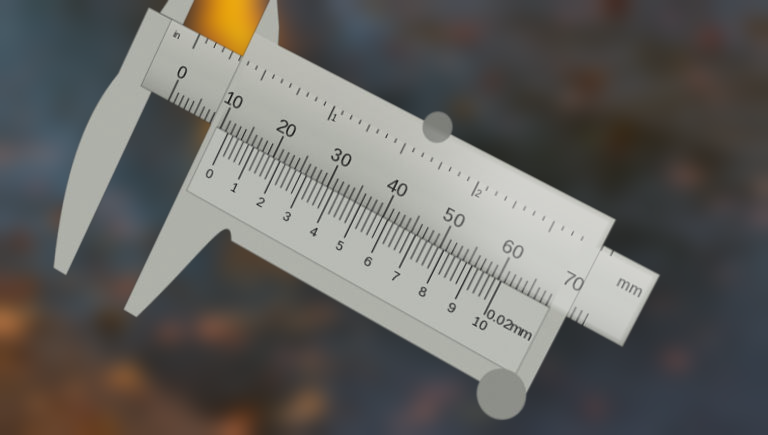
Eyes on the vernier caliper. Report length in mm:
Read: 11.5 mm
